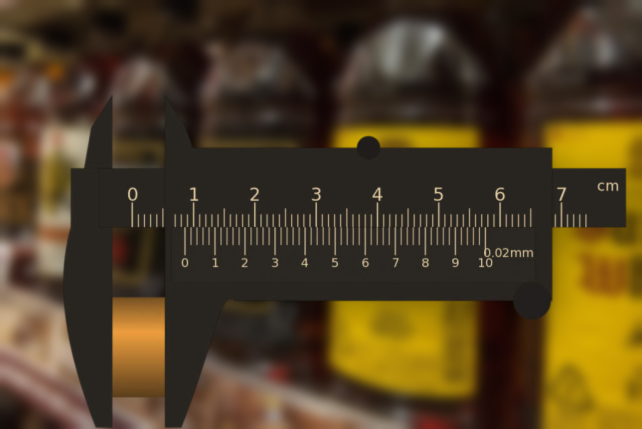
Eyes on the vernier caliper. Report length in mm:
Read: 8.6 mm
